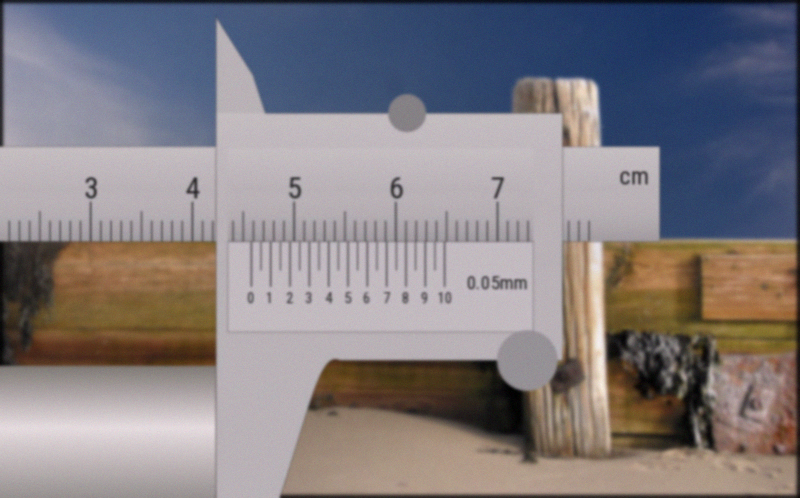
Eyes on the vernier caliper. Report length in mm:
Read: 45.8 mm
